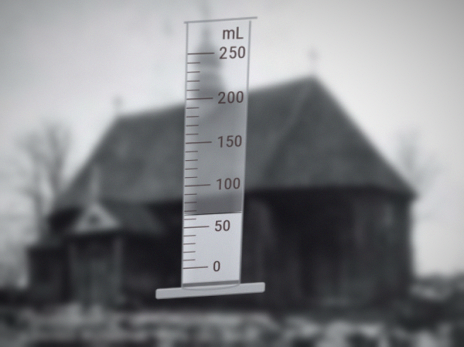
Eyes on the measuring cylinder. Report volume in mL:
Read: 65 mL
